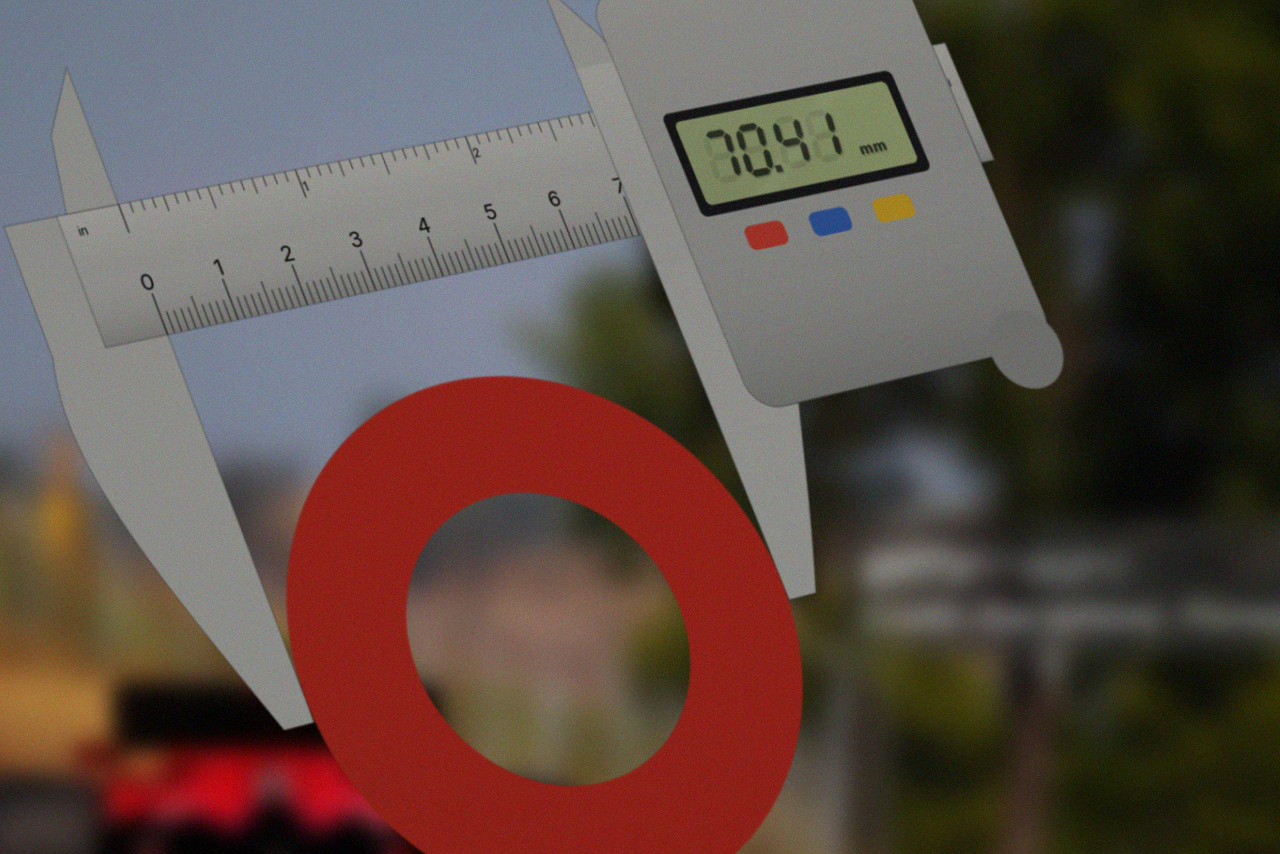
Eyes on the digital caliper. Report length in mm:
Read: 70.41 mm
